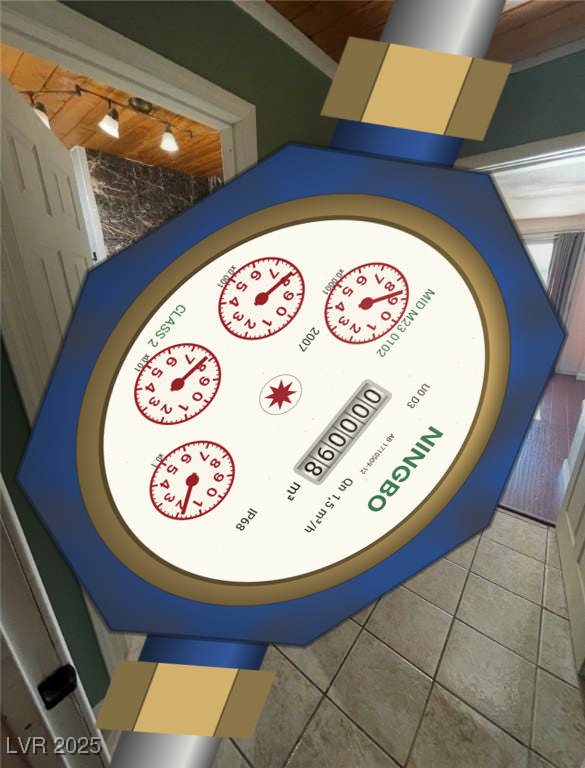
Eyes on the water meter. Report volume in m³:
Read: 98.1778 m³
